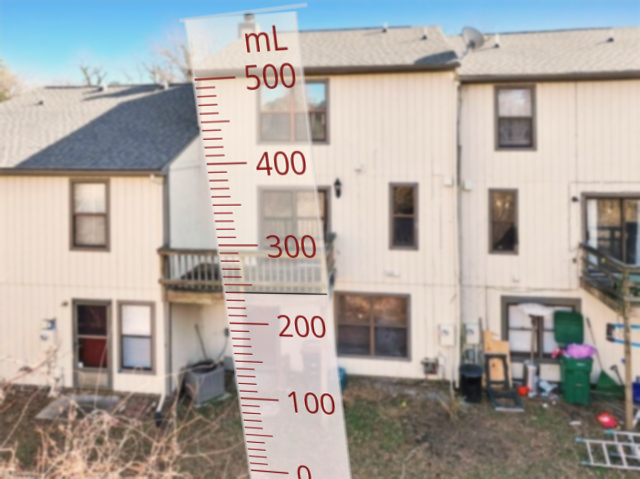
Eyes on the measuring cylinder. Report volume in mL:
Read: 240 mL
